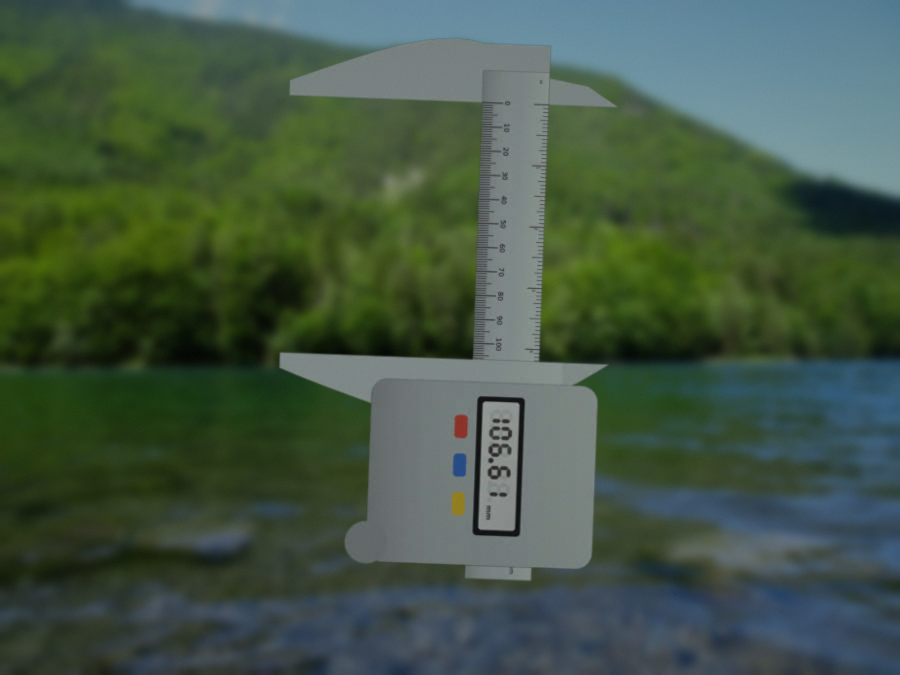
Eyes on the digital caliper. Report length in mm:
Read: 106.61 mm
